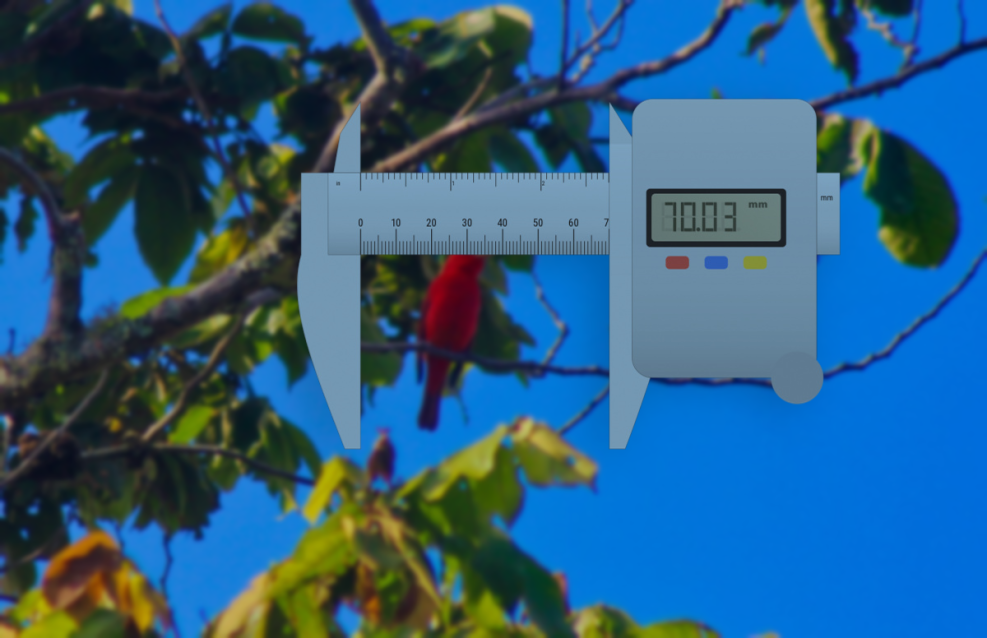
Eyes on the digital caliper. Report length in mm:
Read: 70.03 mm
